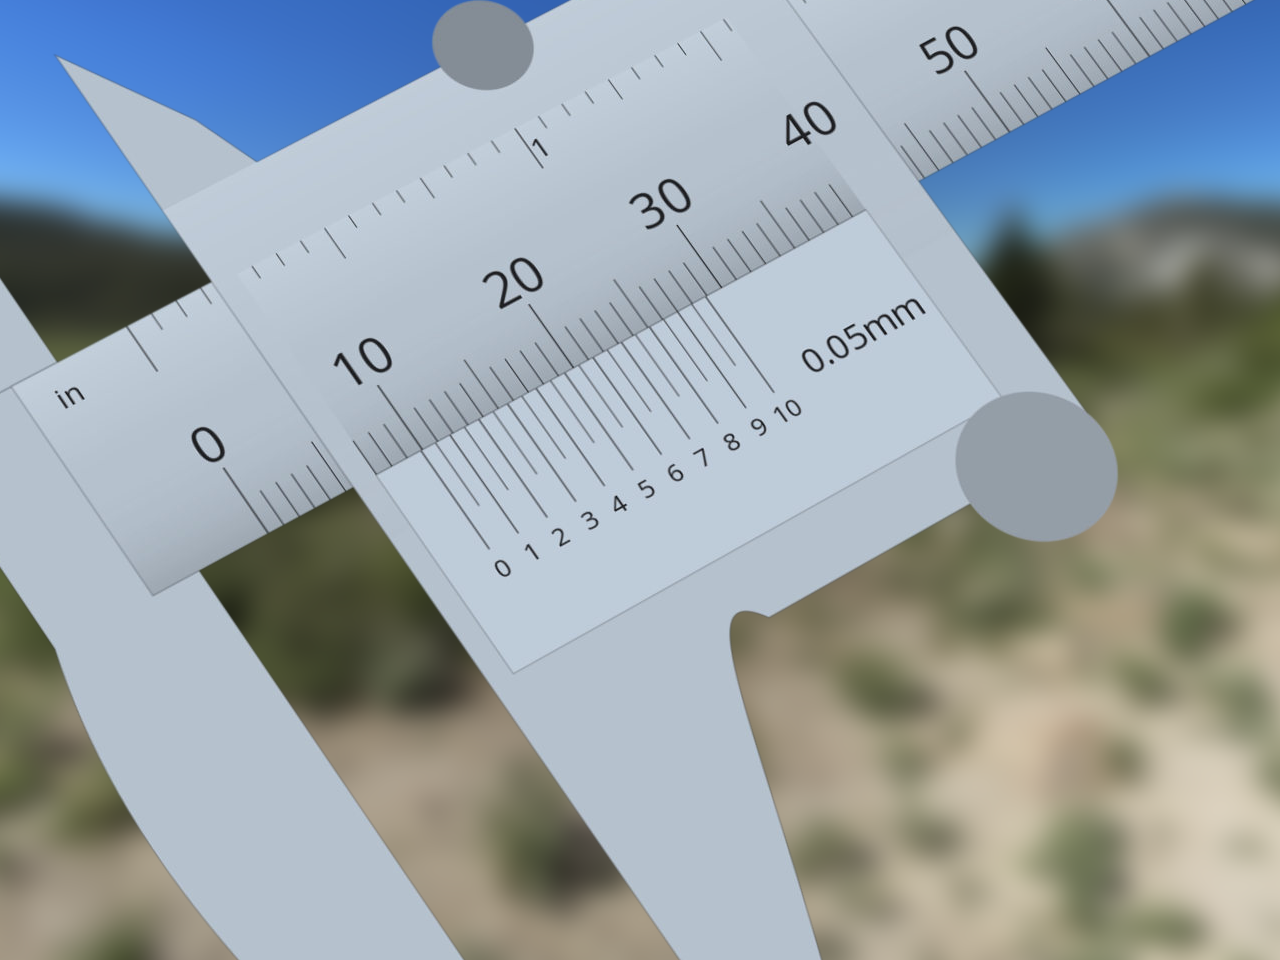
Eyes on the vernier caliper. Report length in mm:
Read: 9.9 mm
